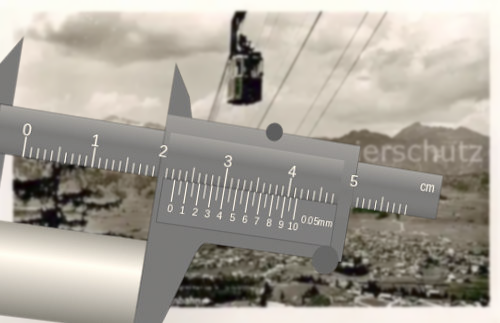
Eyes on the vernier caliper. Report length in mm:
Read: 22.4 mm
